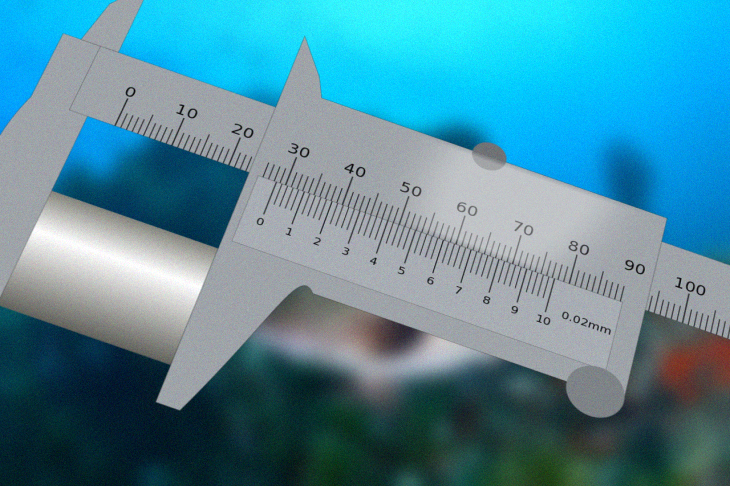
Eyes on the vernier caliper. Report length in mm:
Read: 28.4 mm
